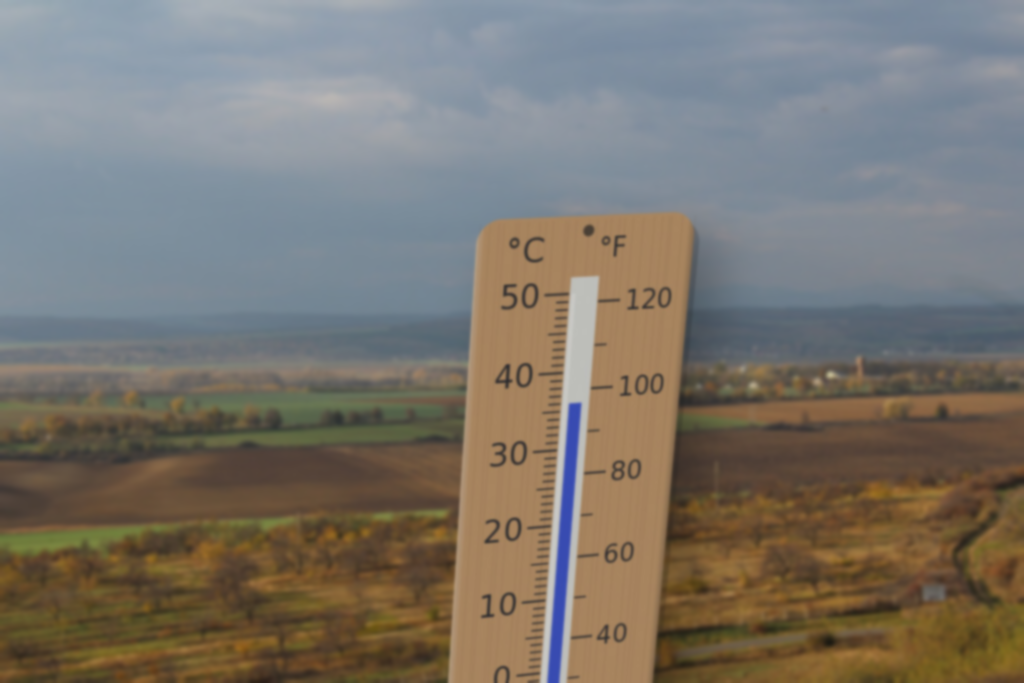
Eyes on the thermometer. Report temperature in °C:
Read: 36 °C
